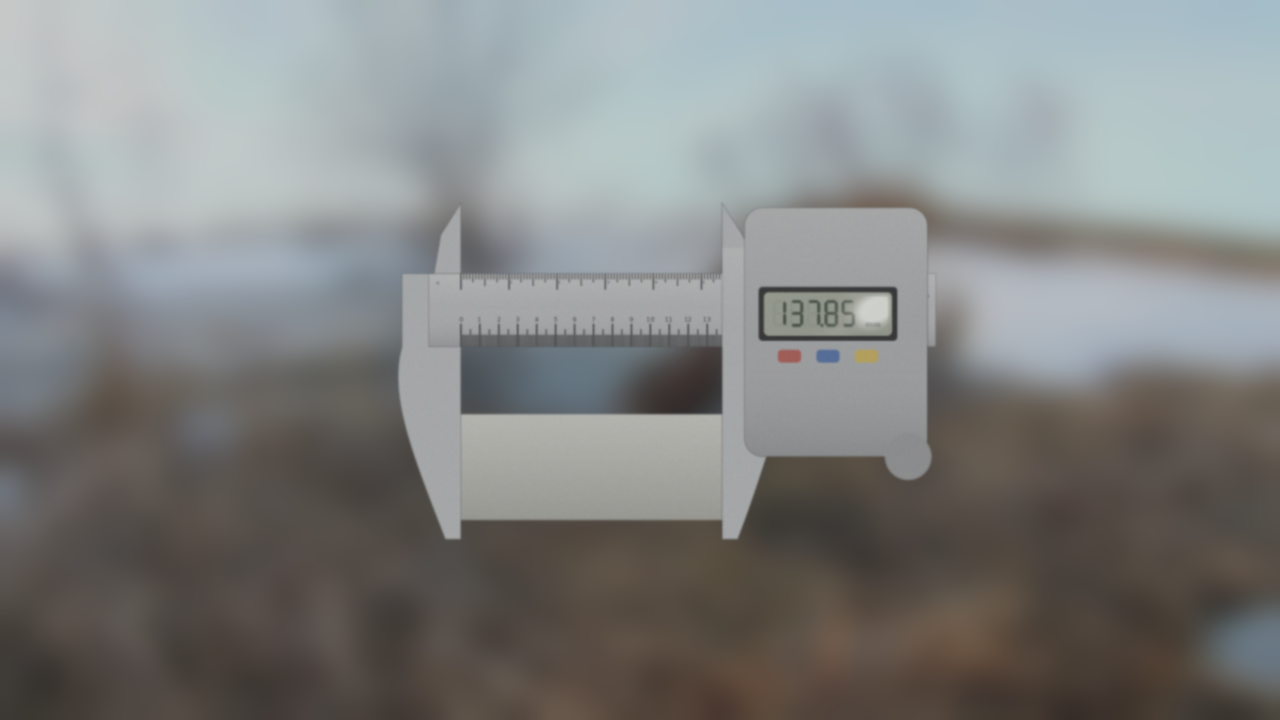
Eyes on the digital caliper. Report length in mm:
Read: 137.85 mm
